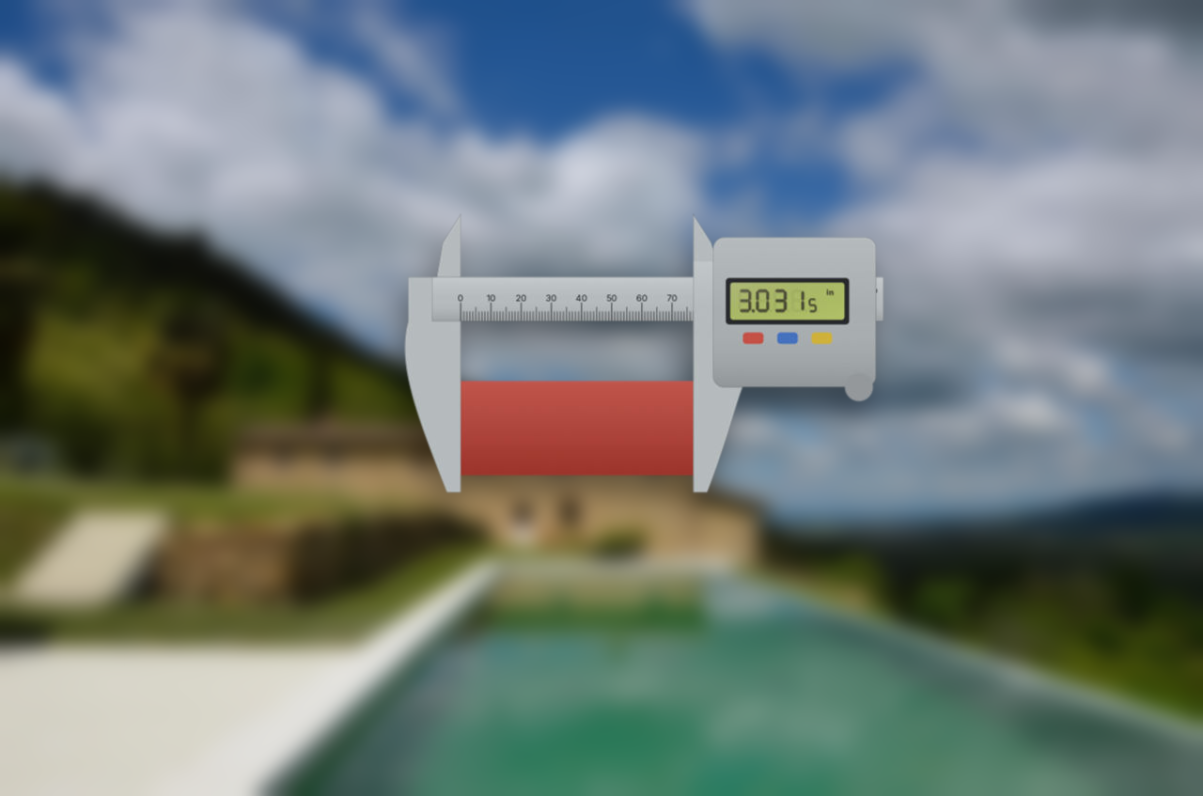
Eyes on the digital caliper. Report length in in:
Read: 3.0315 in
